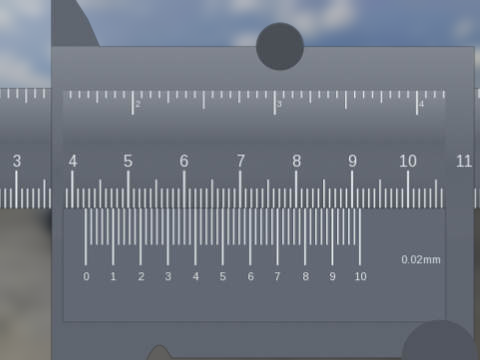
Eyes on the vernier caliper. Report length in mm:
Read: 42.4 mm
